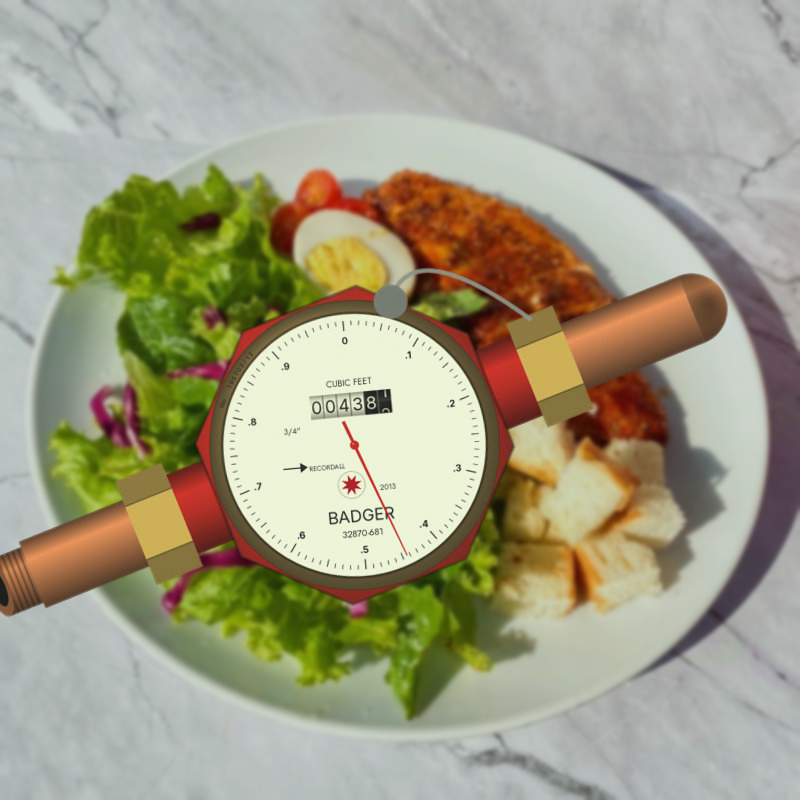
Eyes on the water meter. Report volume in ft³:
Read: 4381.44 ft³
